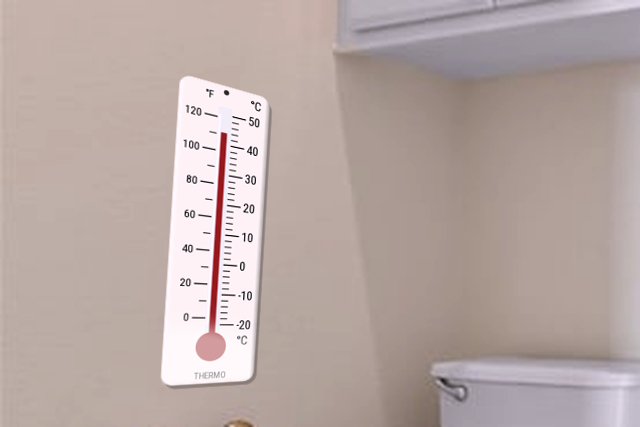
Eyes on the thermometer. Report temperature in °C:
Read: 44 °C
